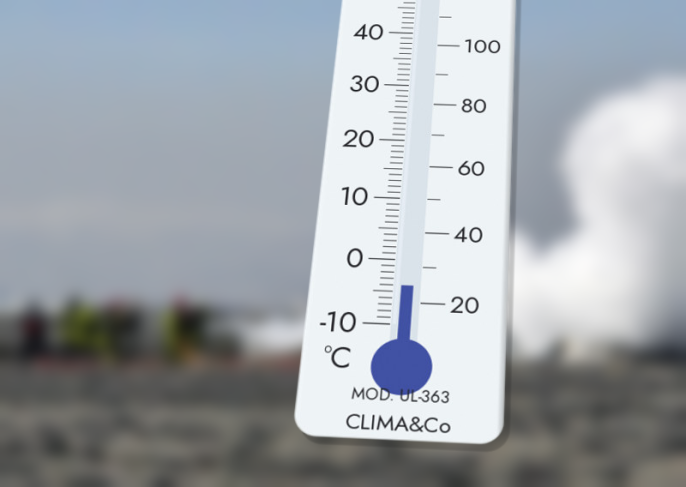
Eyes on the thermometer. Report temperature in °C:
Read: -4 °C
